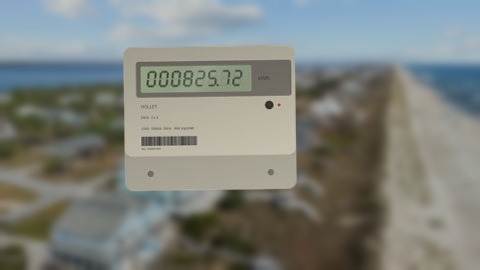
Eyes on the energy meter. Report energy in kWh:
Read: 825.72 kWh
